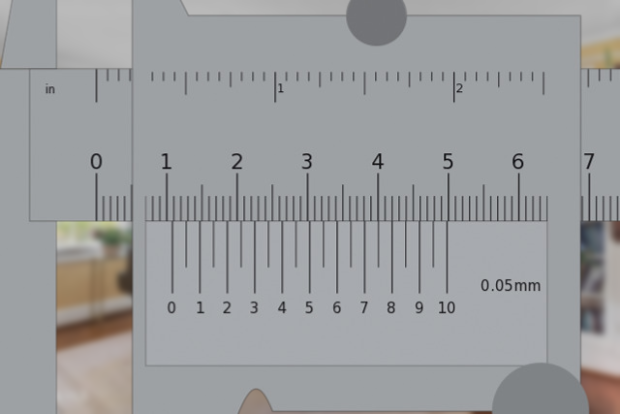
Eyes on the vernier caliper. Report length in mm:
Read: 10.8 mm
